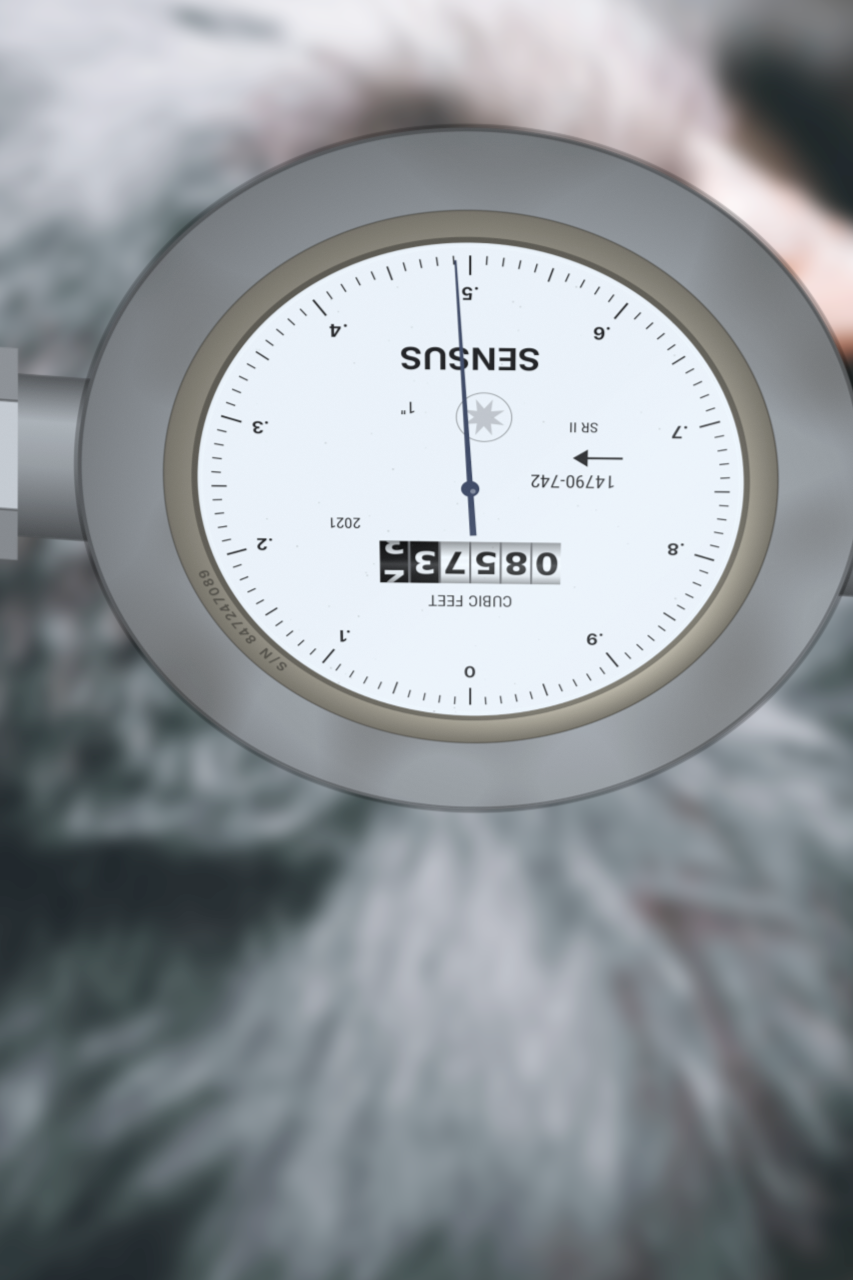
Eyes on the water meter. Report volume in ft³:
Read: 85732.49 ft³
